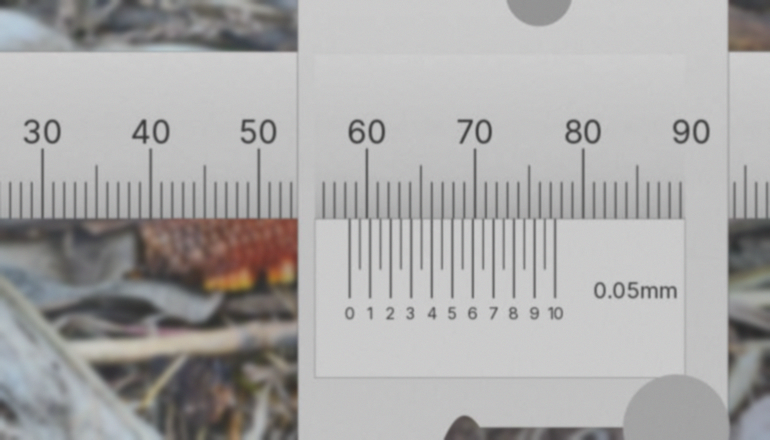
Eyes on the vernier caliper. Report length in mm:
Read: 58.4 mm
